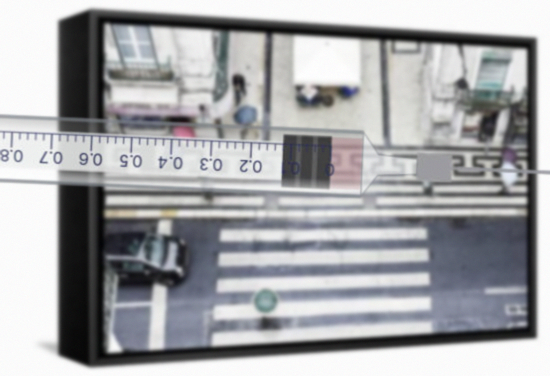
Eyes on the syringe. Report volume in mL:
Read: 0 mL
